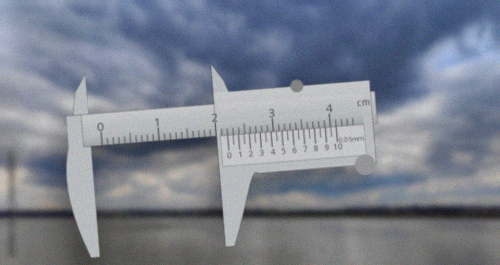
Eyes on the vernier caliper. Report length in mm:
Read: 22.0 mm
